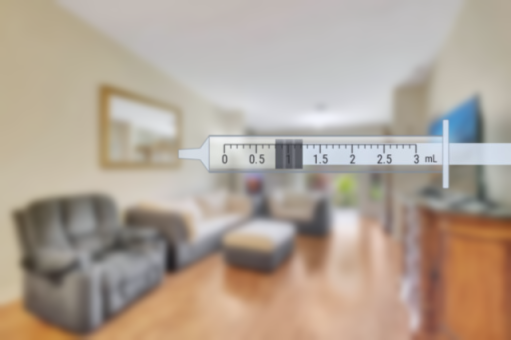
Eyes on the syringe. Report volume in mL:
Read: 0.8 mL
